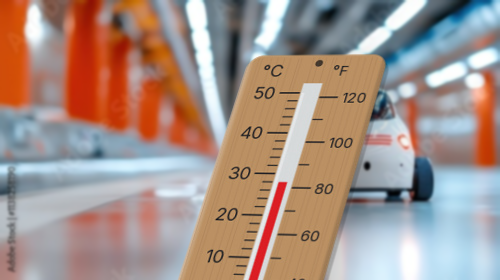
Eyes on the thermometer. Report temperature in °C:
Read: 28 °C
